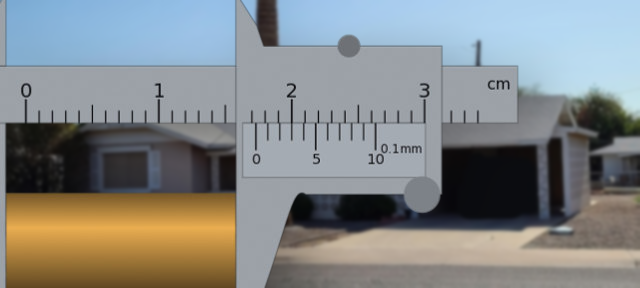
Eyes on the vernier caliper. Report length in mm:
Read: 17.3 mm
